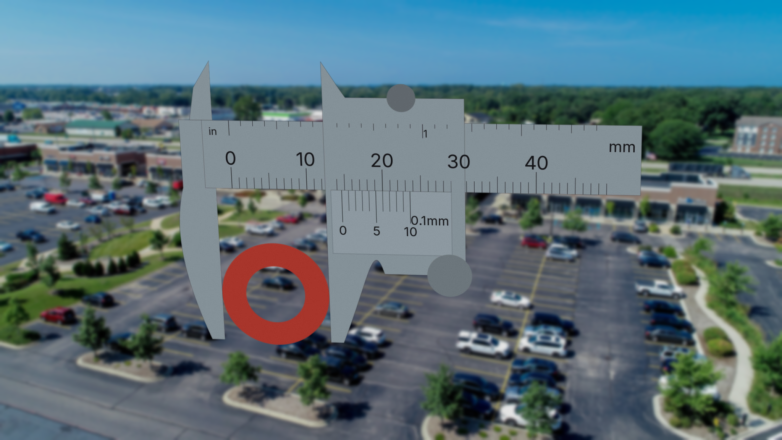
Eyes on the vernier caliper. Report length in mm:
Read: 14.6 mm
